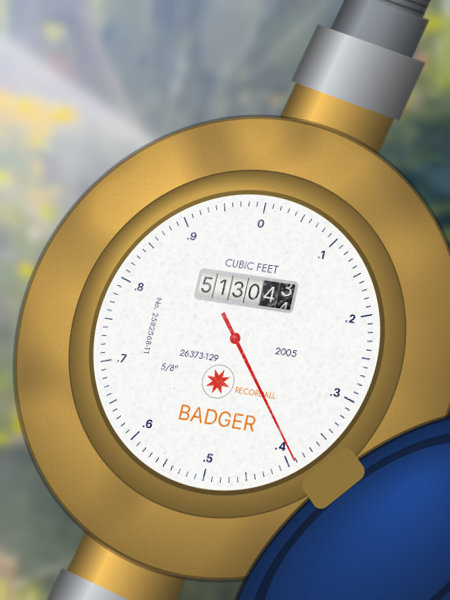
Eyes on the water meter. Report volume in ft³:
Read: 513043.39 ft³
